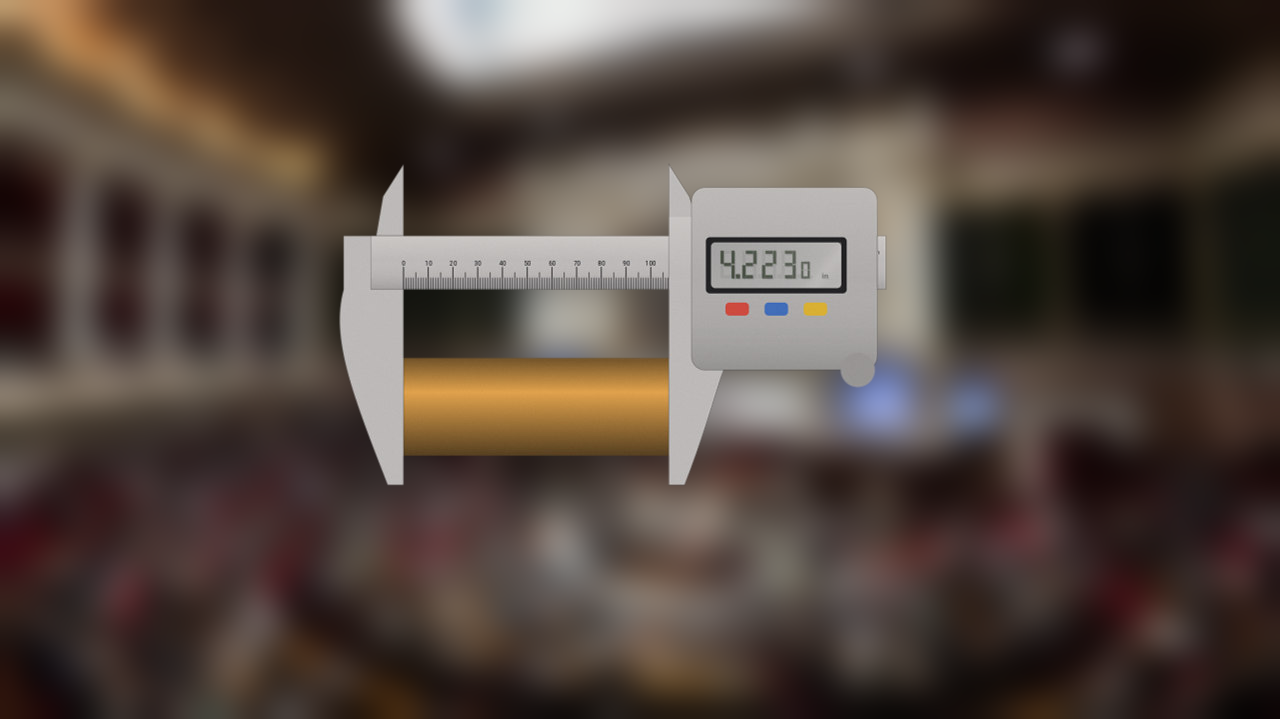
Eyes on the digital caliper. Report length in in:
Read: 4.2230 in
